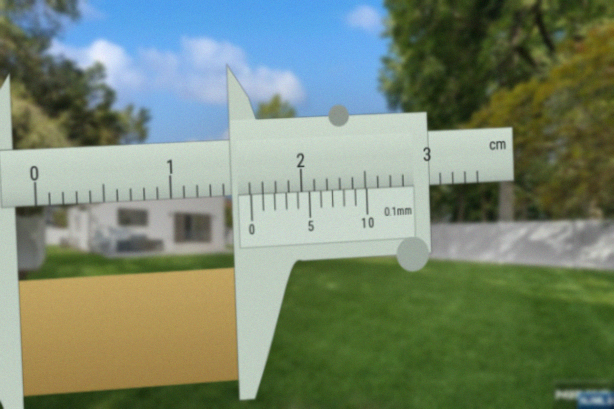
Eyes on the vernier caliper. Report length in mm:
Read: 16.1 mm
